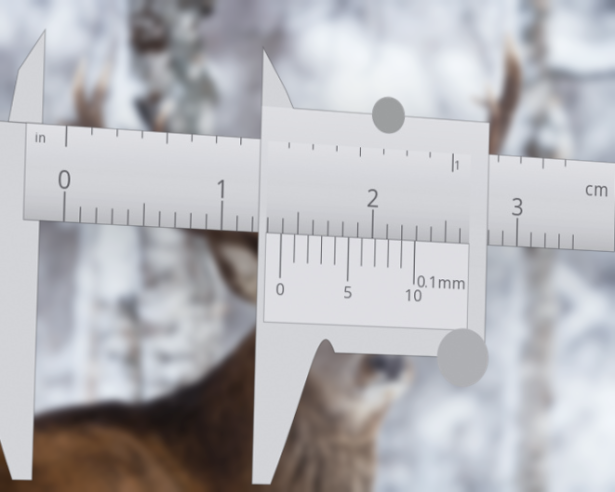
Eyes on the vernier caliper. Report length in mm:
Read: 13.9 mm
